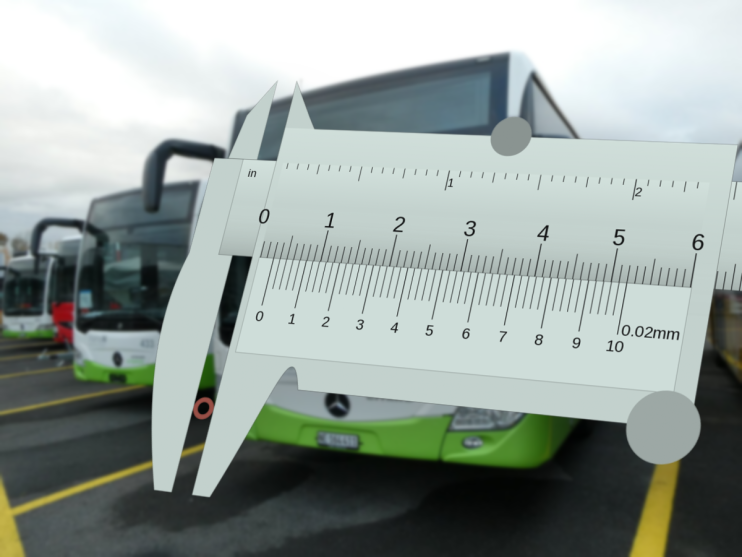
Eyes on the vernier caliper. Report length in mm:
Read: 3.0 mm
